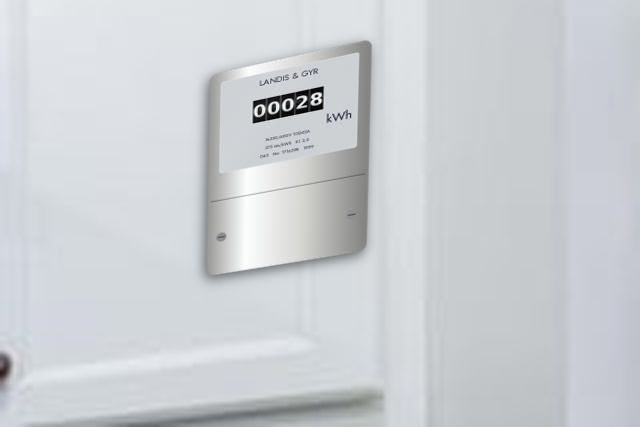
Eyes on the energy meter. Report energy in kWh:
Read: 28 kWh
